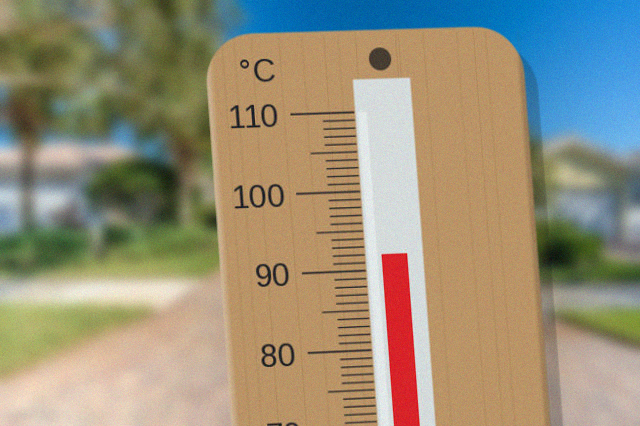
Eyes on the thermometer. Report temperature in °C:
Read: 92 °C
